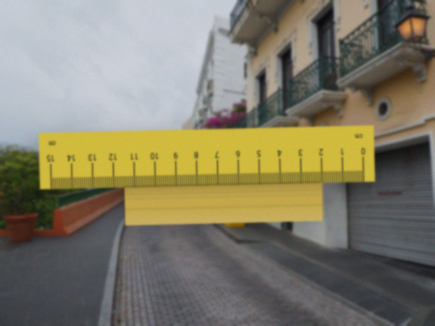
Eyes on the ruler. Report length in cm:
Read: 9.5 cm
